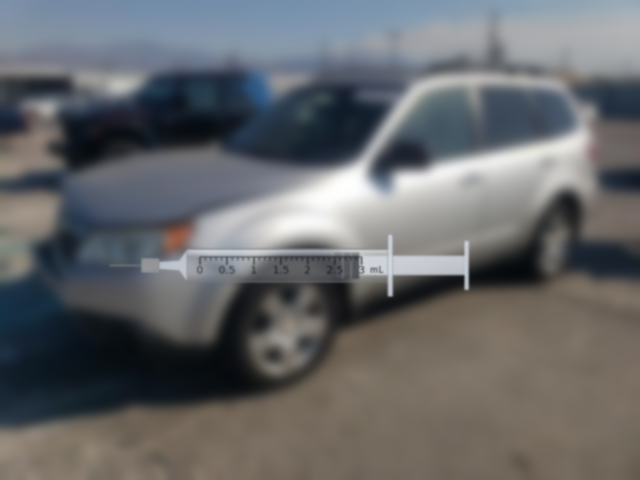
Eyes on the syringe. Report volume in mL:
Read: 2.5 mL
